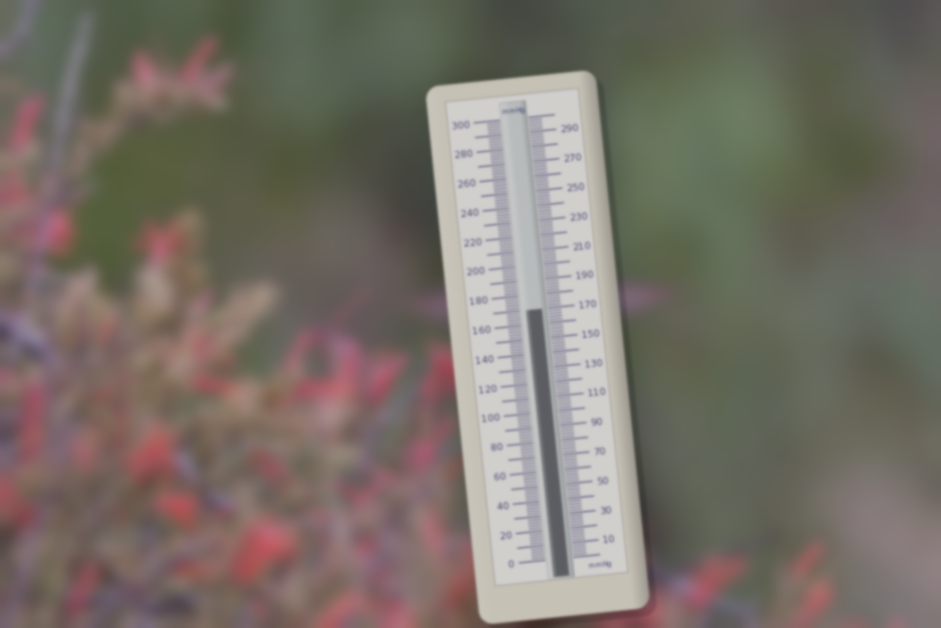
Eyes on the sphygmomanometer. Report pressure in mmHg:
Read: 170 mmHg
